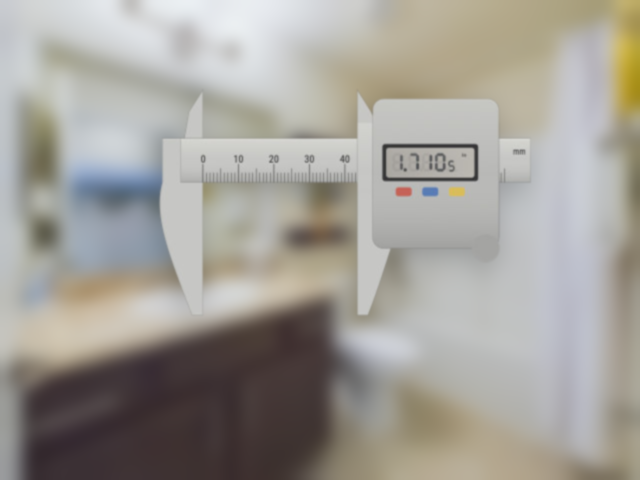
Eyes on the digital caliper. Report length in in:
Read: 1.7105 in
